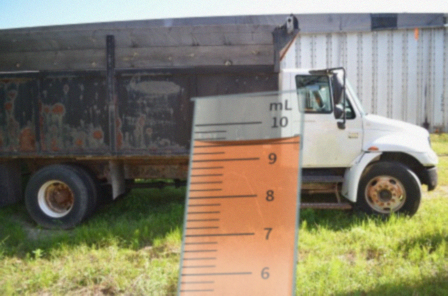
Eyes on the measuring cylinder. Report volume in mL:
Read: 9.4 mL
